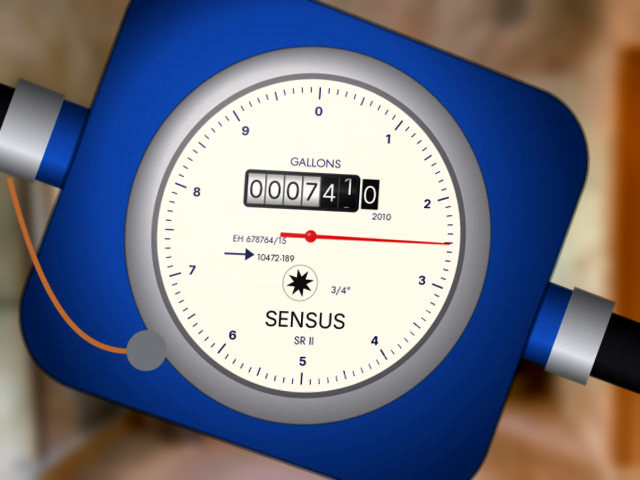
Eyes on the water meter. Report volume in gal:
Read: 7412.5 gal
